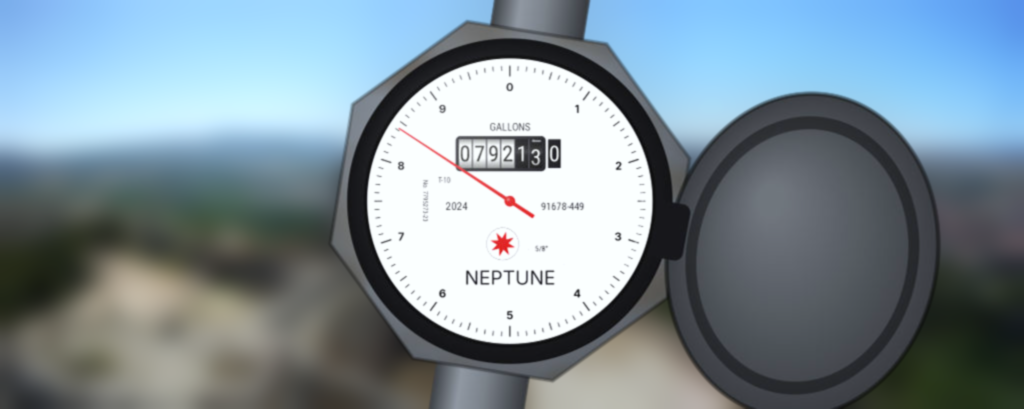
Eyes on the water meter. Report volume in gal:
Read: 792128.4 gal
